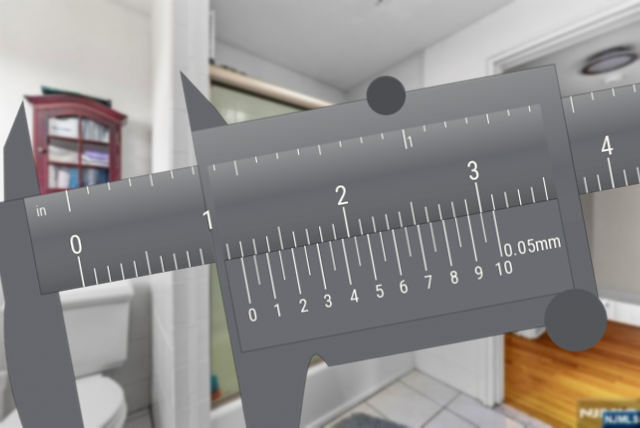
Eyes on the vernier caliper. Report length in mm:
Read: 11.9 mm
